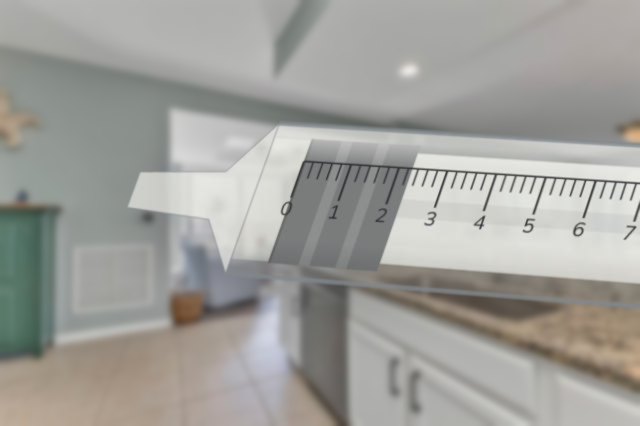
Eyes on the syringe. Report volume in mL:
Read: 0 mL
